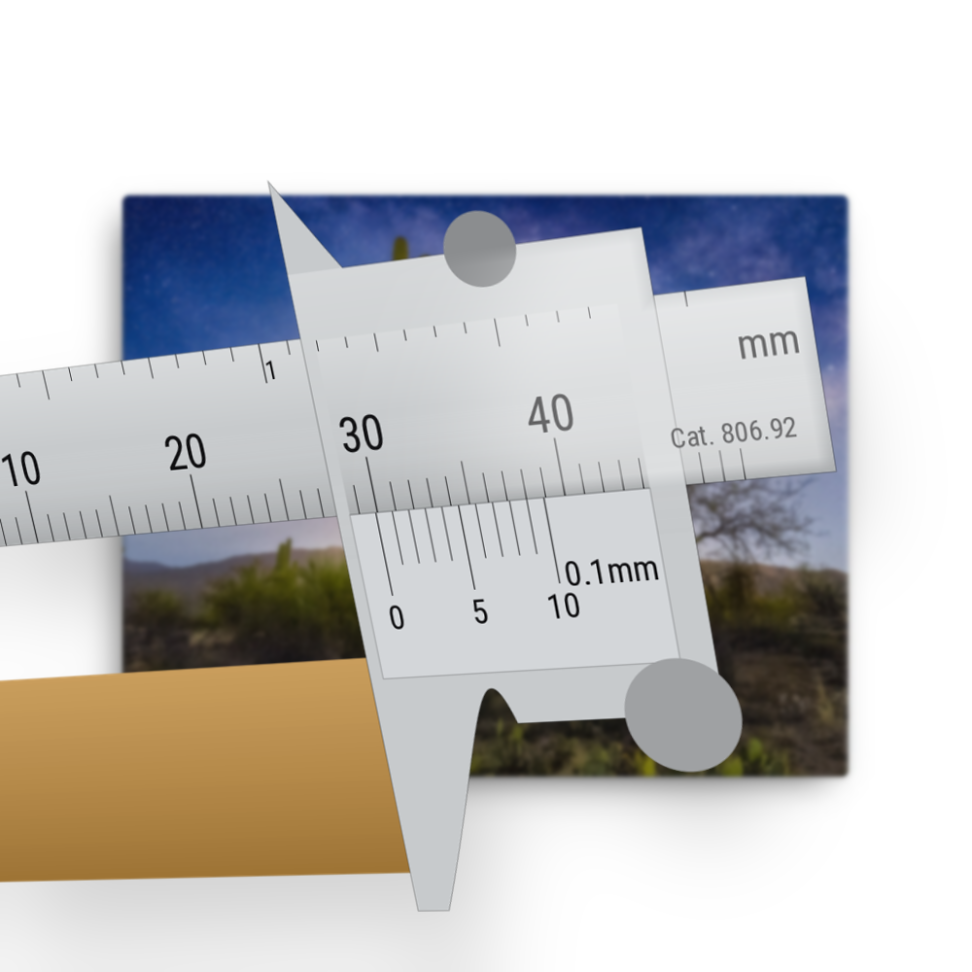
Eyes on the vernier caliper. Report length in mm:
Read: 29.9 mm
